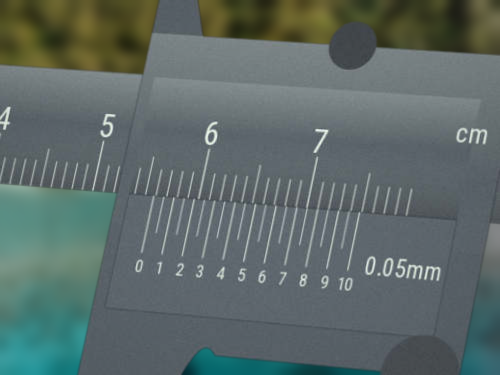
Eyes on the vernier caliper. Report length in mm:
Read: 55.8 mm
